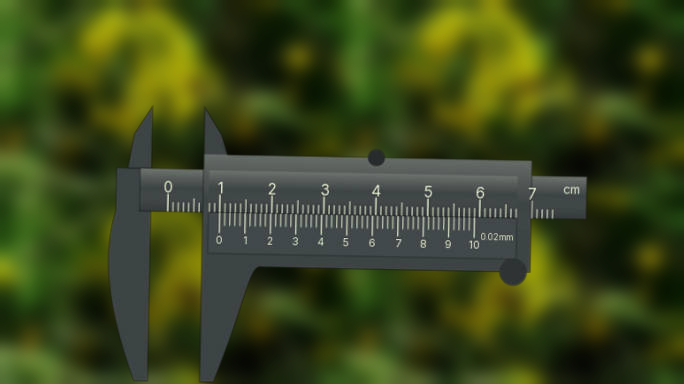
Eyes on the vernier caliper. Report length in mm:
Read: 10.0 mm
